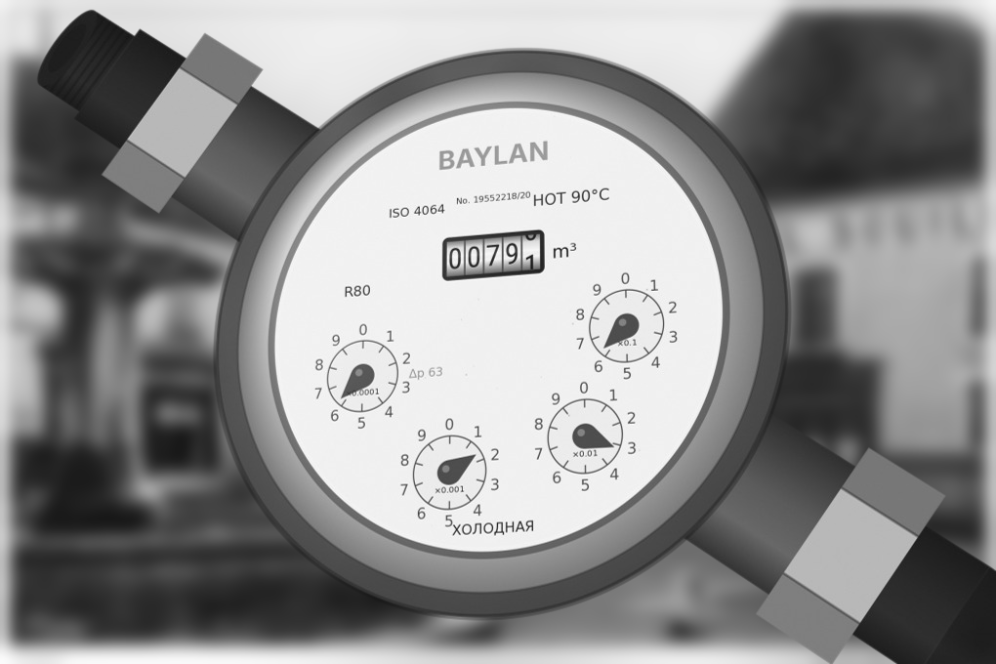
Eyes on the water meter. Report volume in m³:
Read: 790.6316 m³
